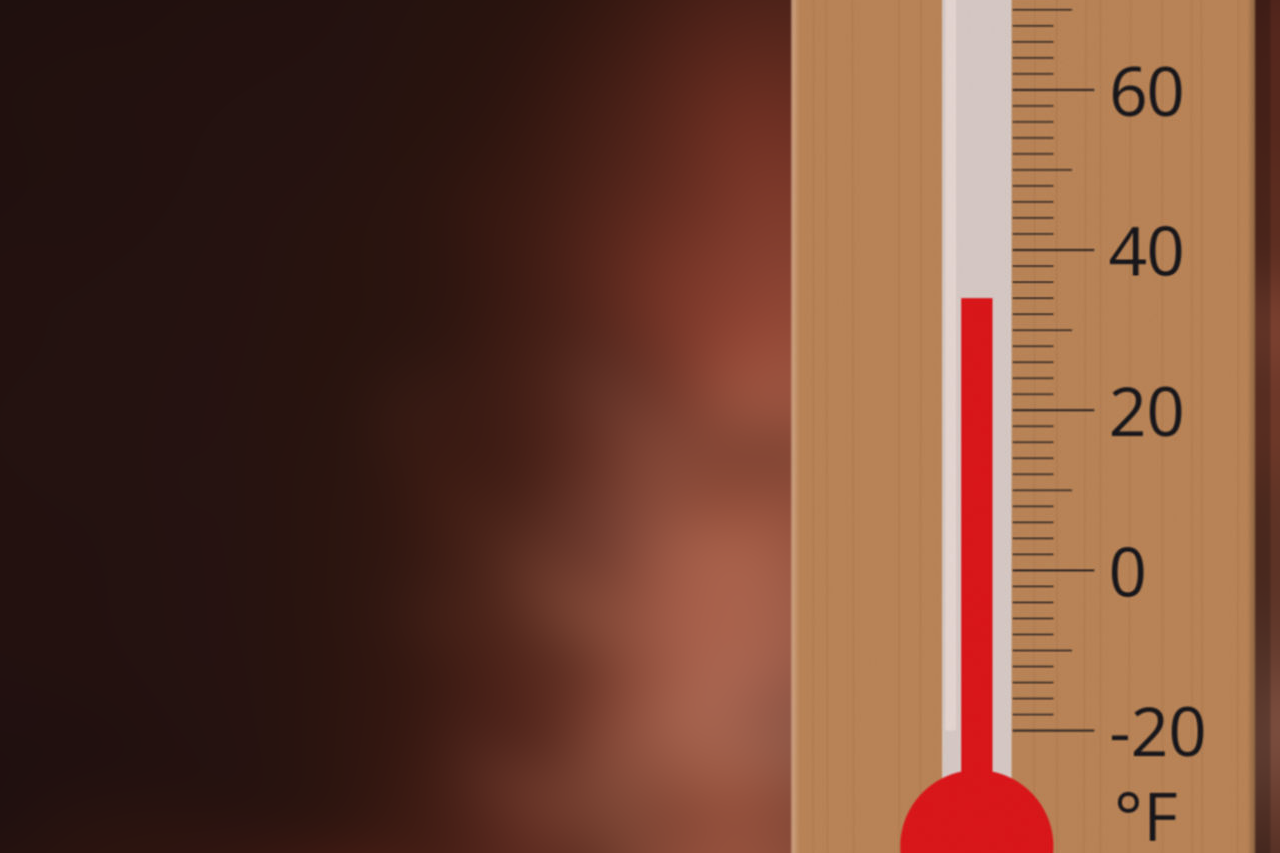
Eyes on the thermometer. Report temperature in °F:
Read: 34 °F
